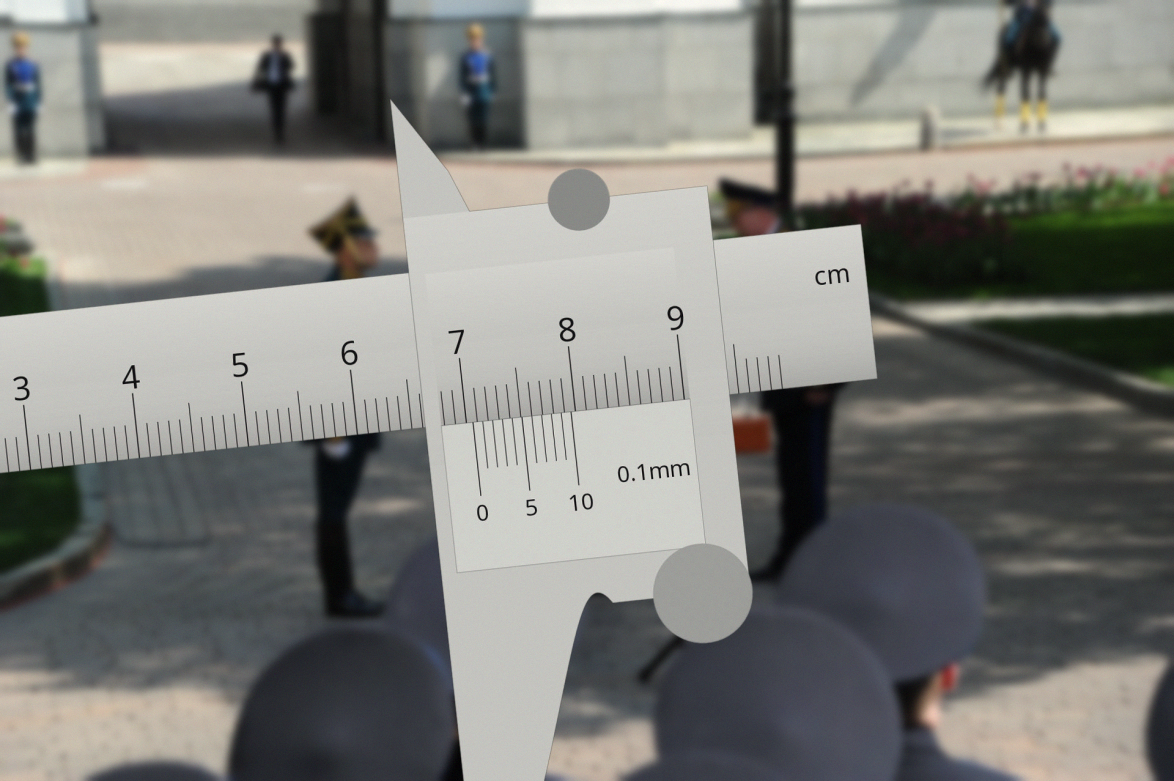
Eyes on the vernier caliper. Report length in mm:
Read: 70.6 mm
